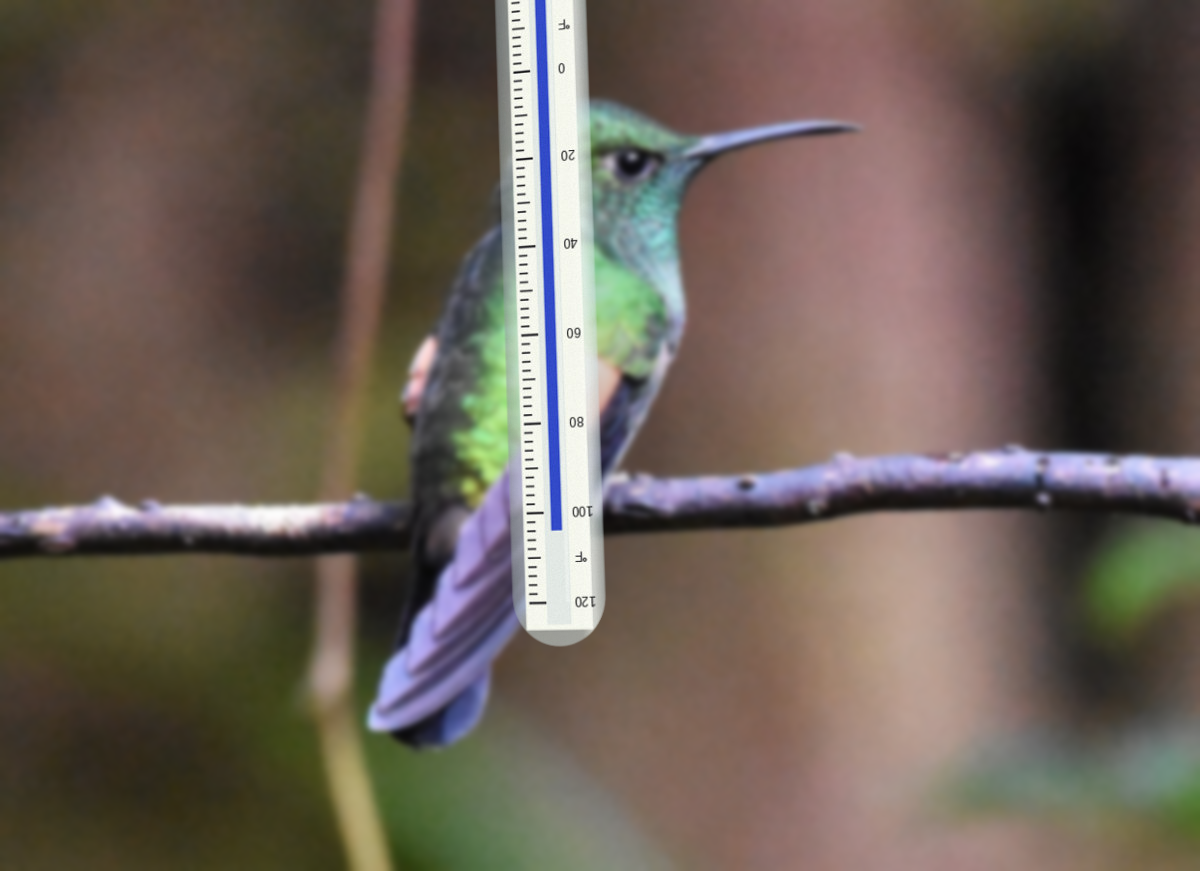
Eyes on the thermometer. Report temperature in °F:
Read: 104 °F
